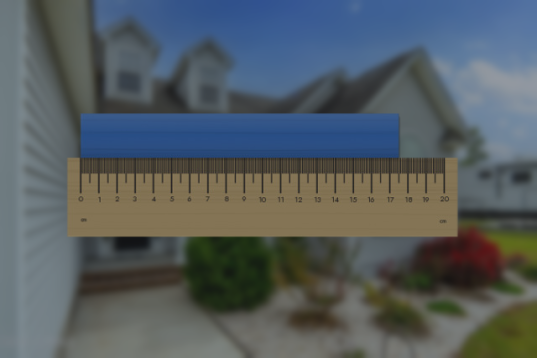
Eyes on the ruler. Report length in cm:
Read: 17.5 cm
